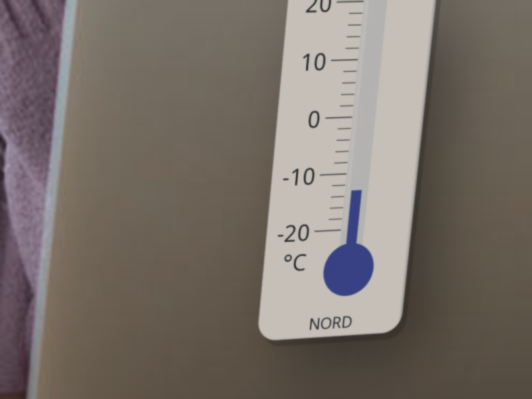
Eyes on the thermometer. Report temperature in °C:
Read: -13 °C
